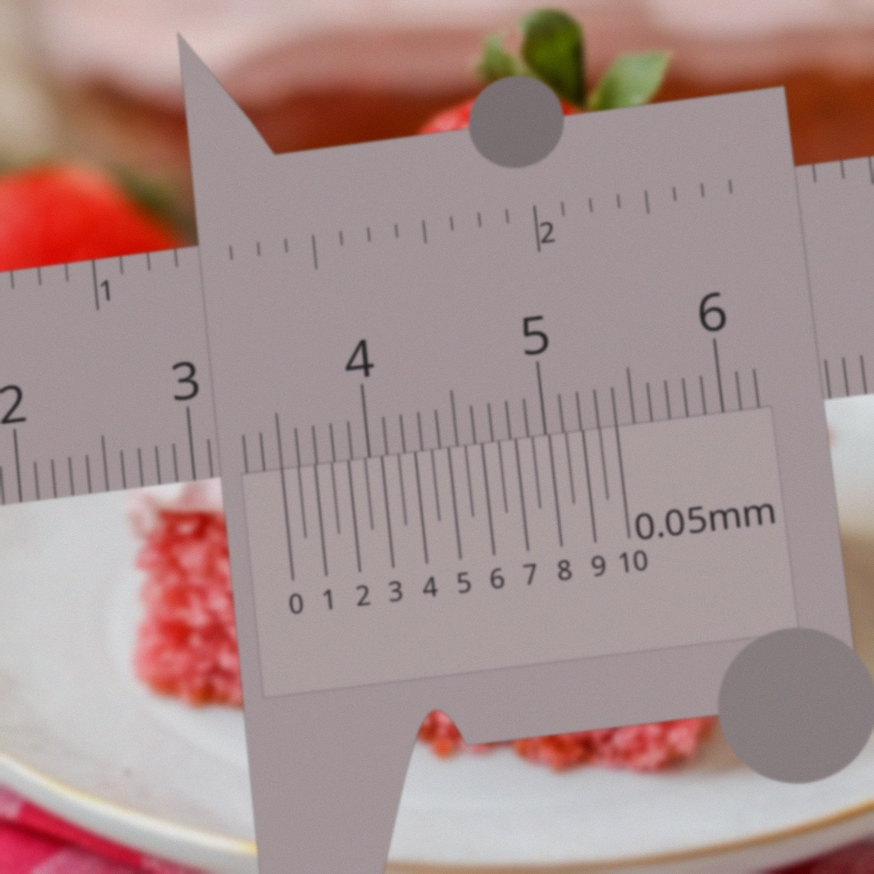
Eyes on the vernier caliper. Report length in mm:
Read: 35.0 mm
